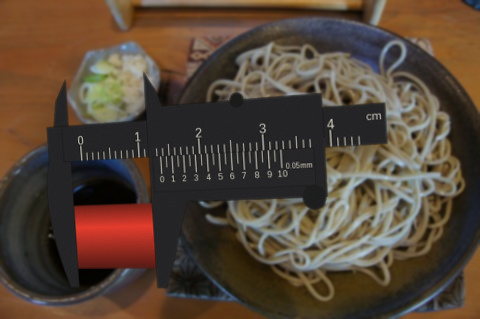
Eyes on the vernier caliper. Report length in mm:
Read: 13.6 mm
